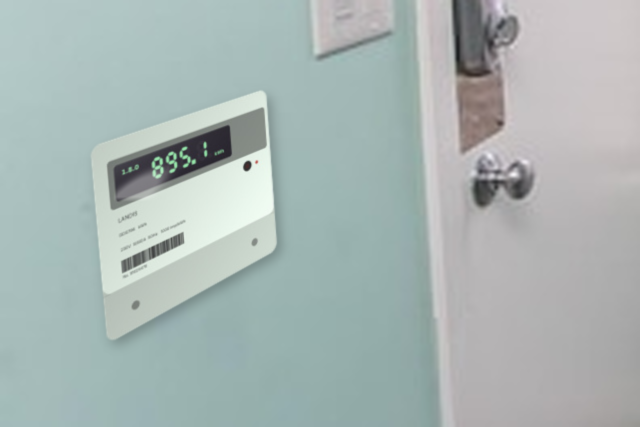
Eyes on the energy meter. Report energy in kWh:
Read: 895.1 kWh
